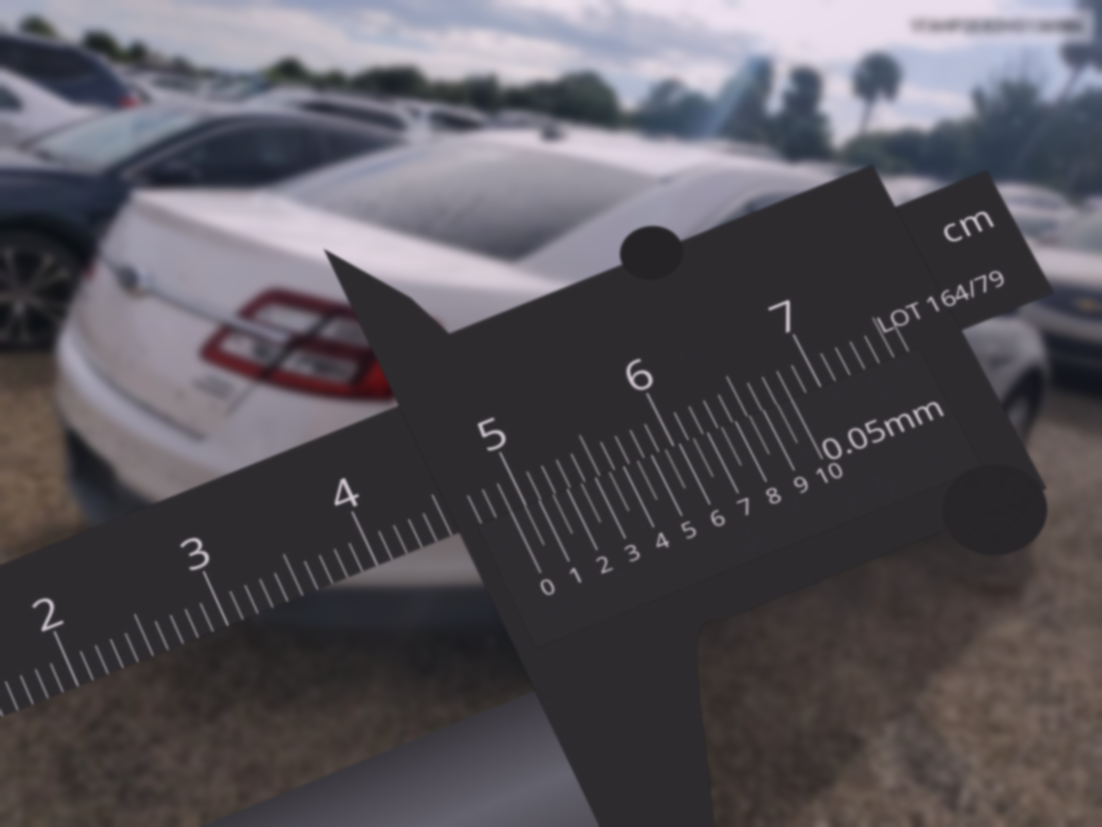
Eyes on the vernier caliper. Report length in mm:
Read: 49.0 mm
